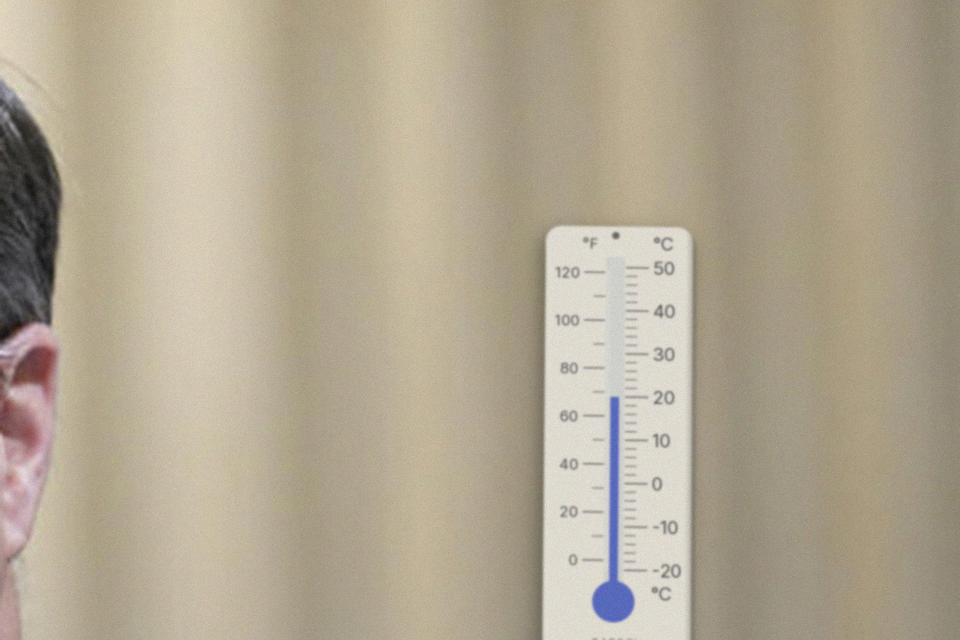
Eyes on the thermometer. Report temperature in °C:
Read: 20 °C
